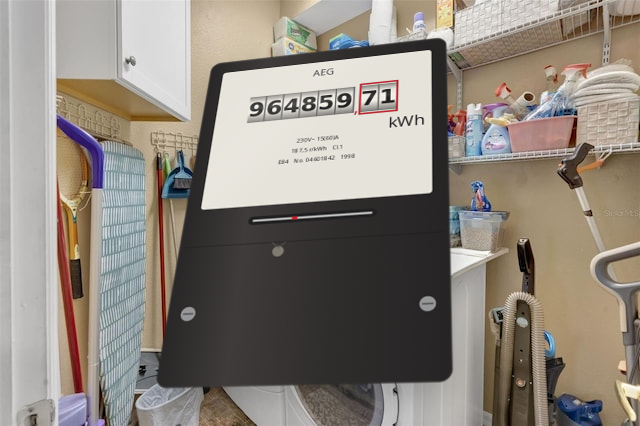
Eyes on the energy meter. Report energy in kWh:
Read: 964859.71 kWh
